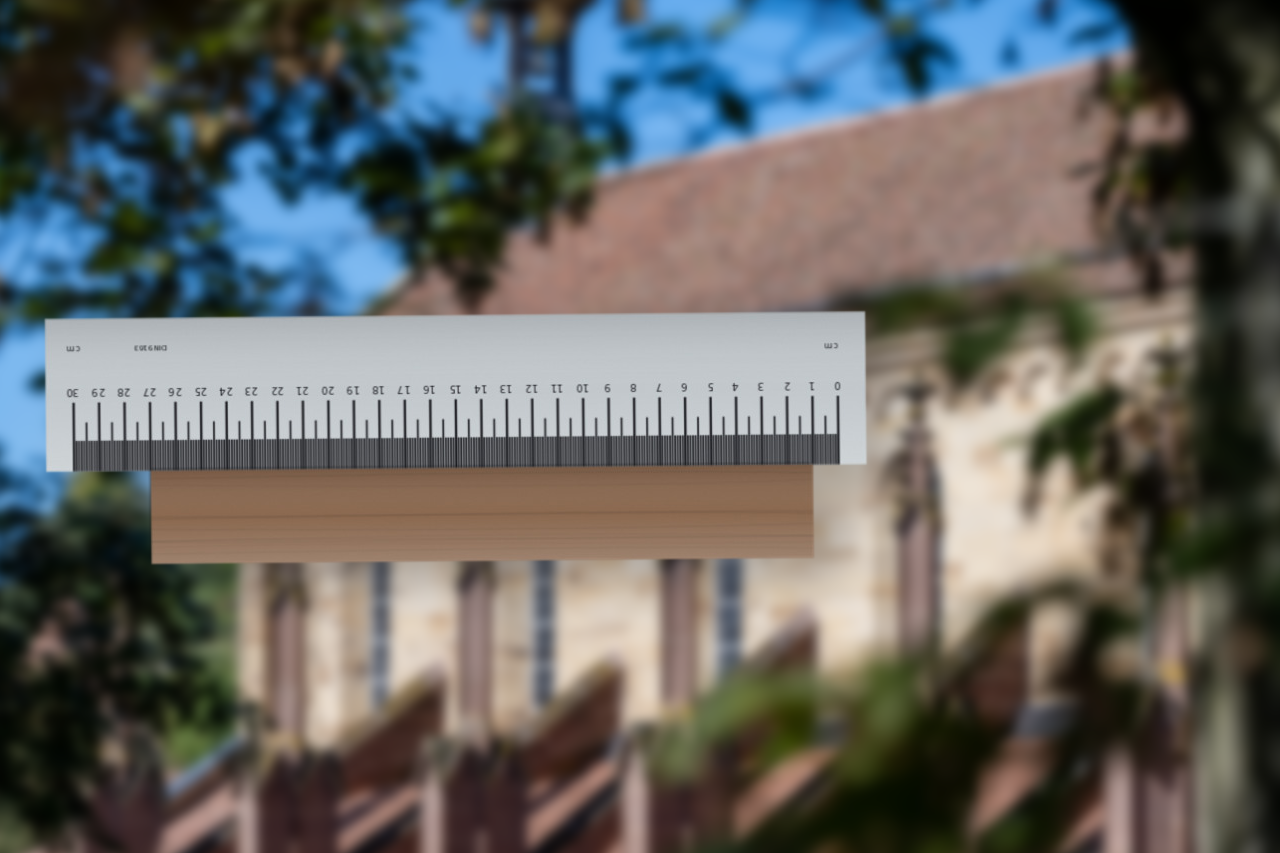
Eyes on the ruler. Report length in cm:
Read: 26 cm
